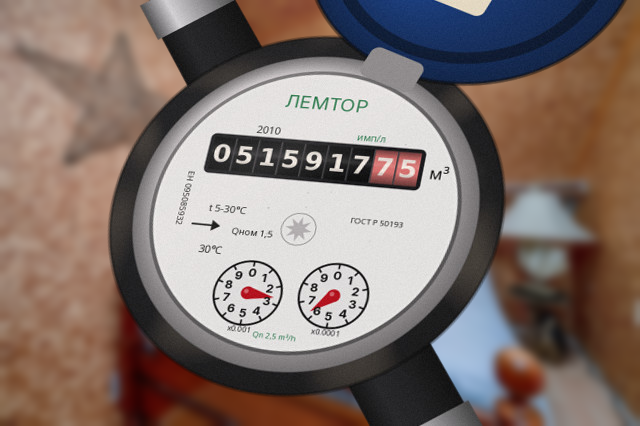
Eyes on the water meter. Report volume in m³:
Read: 515917.7526 m³
